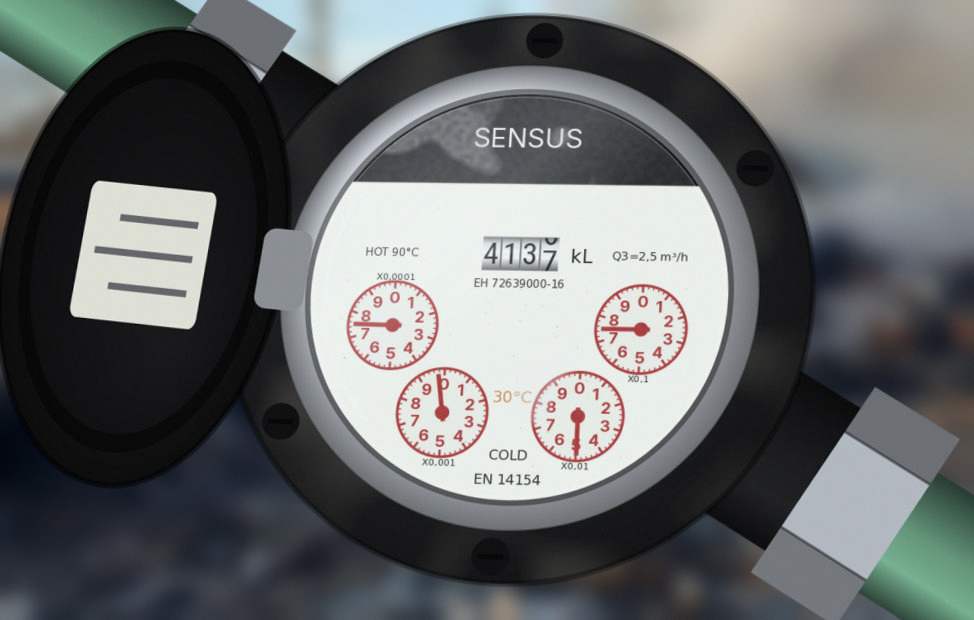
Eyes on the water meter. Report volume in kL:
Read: 4136.7497 kL
